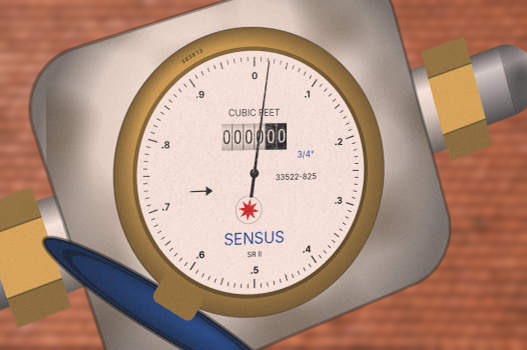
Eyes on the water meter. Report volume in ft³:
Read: 0.02 ft³
